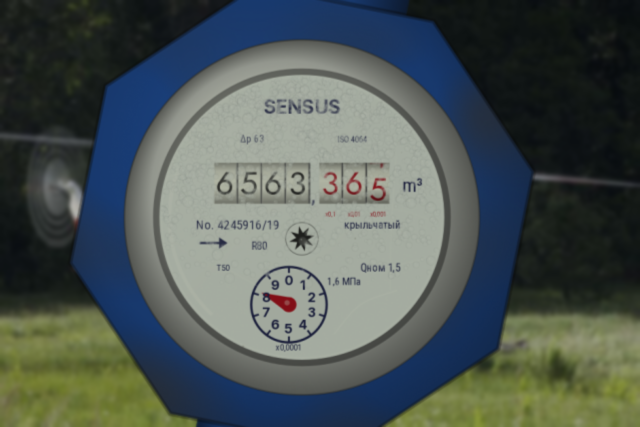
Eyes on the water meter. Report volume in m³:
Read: 6563.3648 m³
